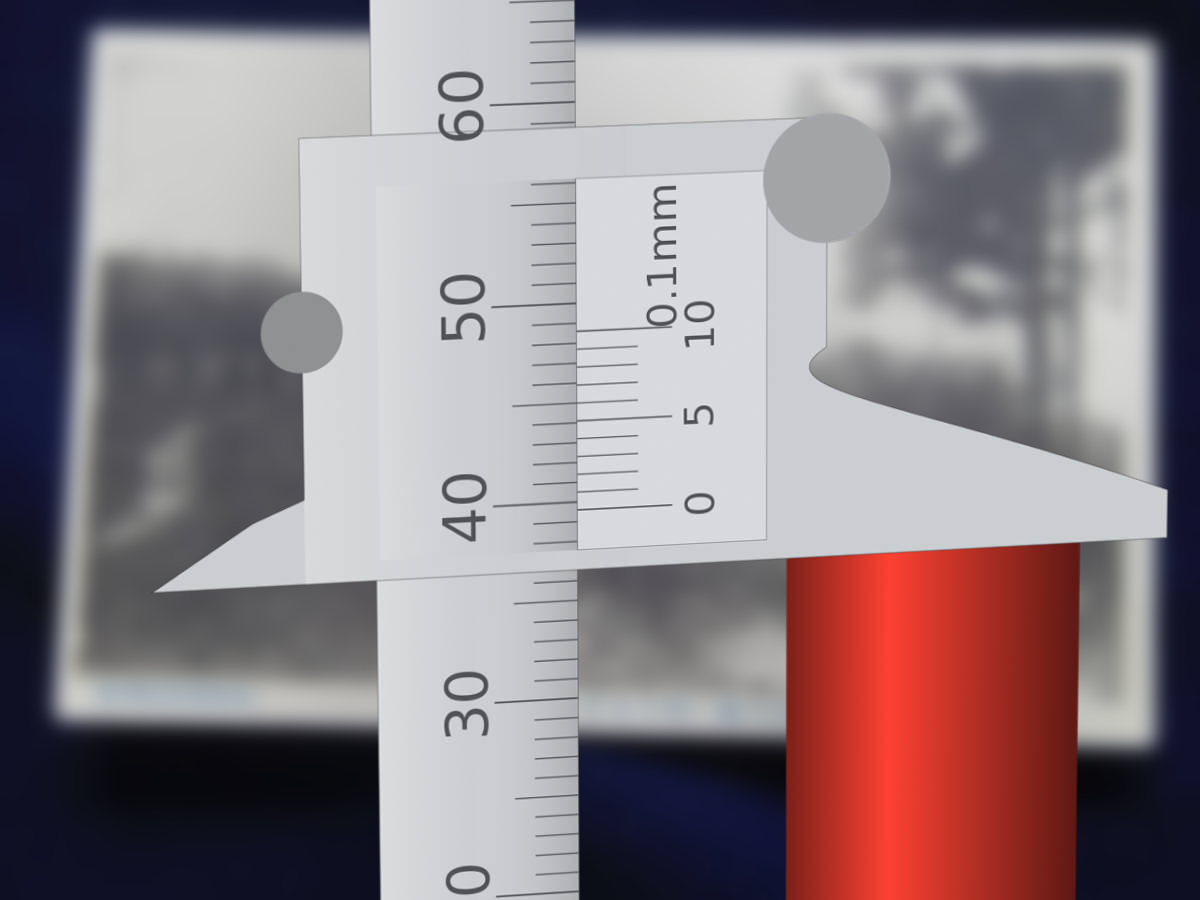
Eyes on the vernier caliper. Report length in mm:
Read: 39.6 mm
